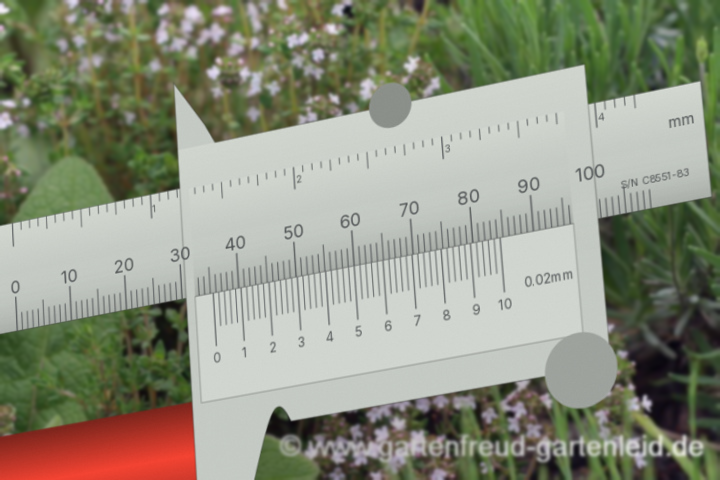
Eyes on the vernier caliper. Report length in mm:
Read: 35.5 mm
